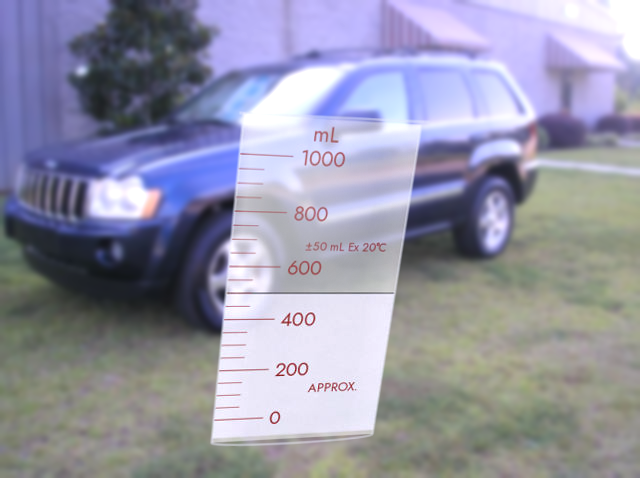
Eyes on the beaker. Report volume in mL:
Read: 500 mL
